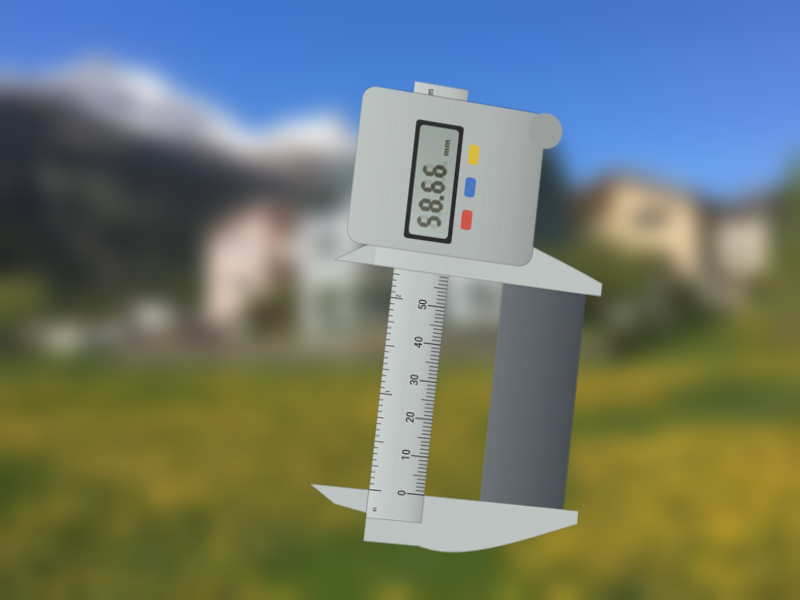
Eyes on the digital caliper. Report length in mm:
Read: 58.66 mm
